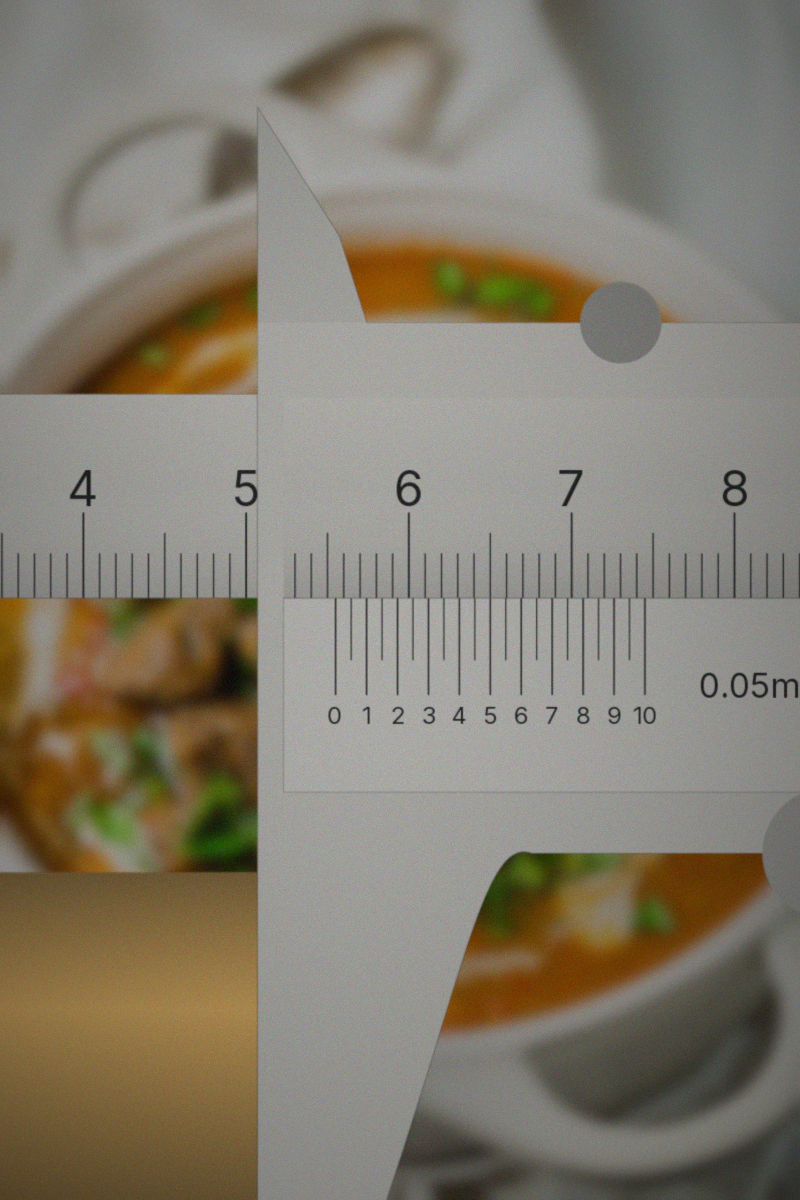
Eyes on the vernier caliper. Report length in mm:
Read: 55.5 mm
